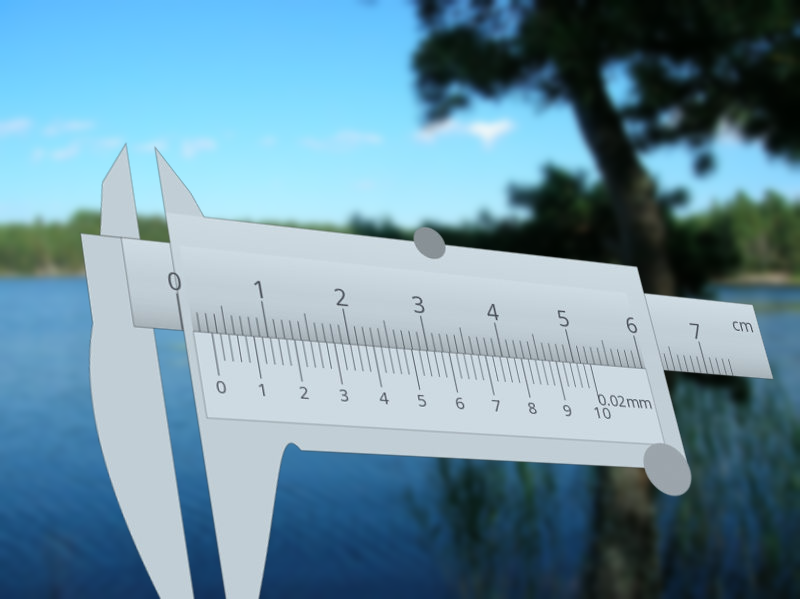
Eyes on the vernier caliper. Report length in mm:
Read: 3.4 mm
